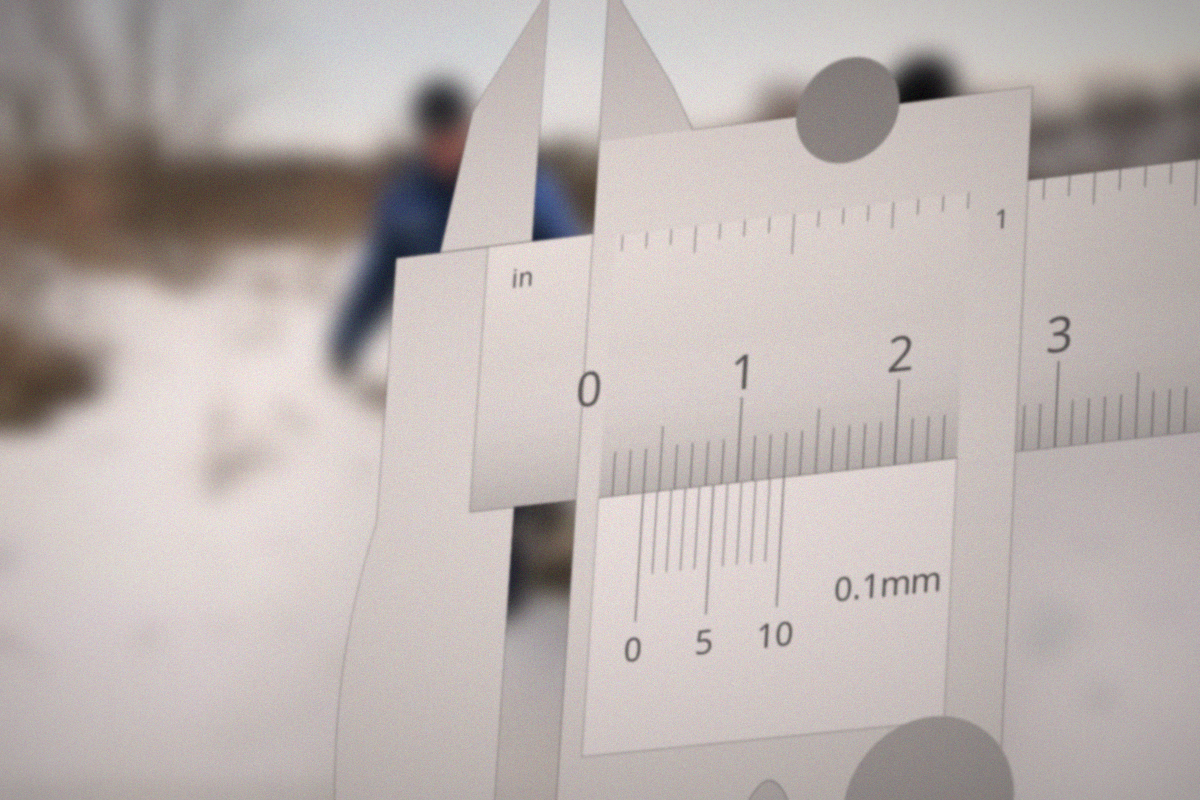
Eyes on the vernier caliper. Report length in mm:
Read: 4.0 mm
